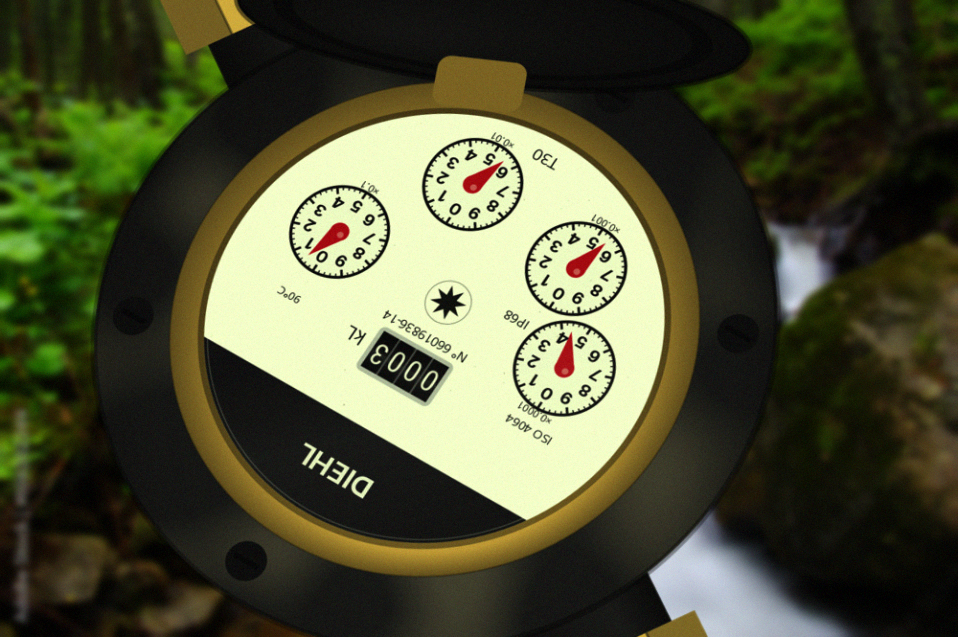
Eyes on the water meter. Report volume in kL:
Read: 3.0554 kL
